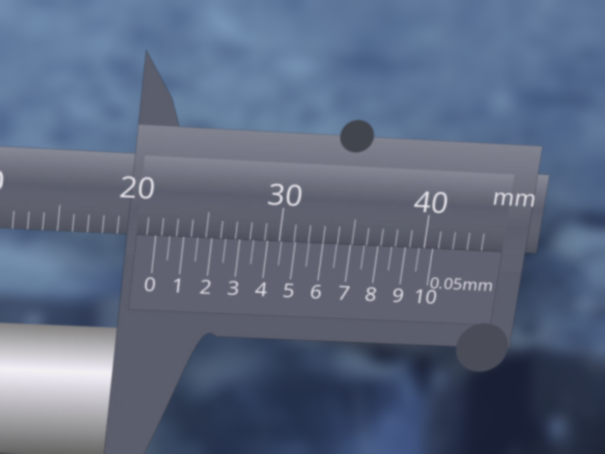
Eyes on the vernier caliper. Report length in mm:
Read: 21.6 mm
